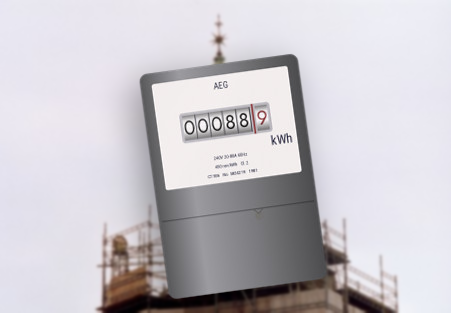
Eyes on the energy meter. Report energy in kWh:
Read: 88.9 kWh
